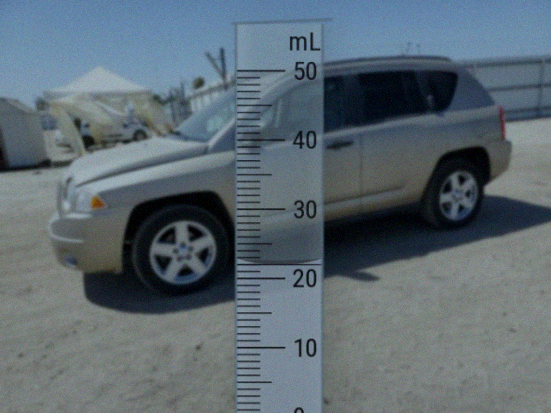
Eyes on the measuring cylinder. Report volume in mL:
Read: 22 mL
